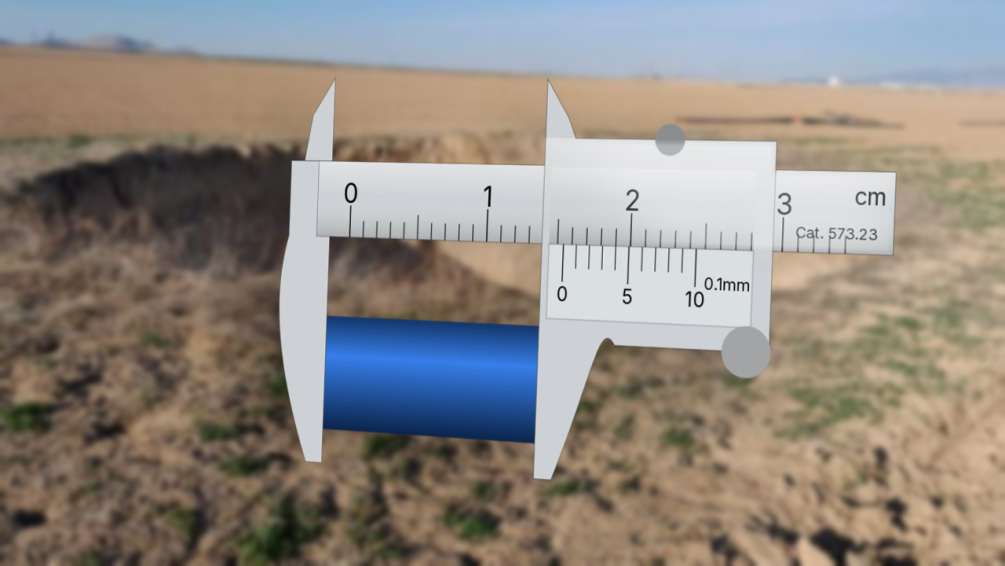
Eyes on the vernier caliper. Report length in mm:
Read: 15.4 mm
